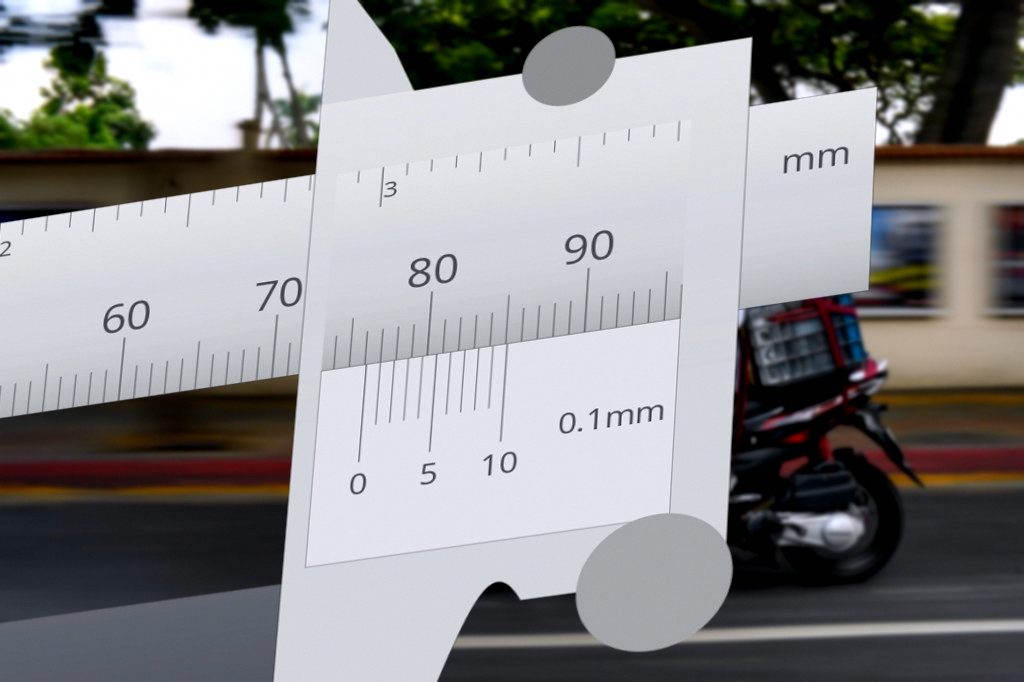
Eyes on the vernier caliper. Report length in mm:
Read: 76.1 mm
